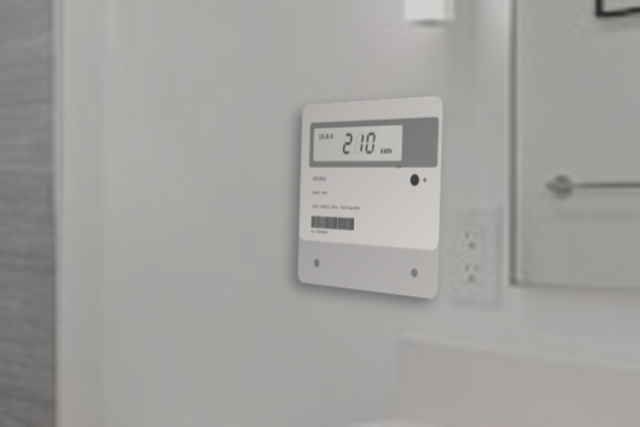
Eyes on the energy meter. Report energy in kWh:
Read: 210 kWh
